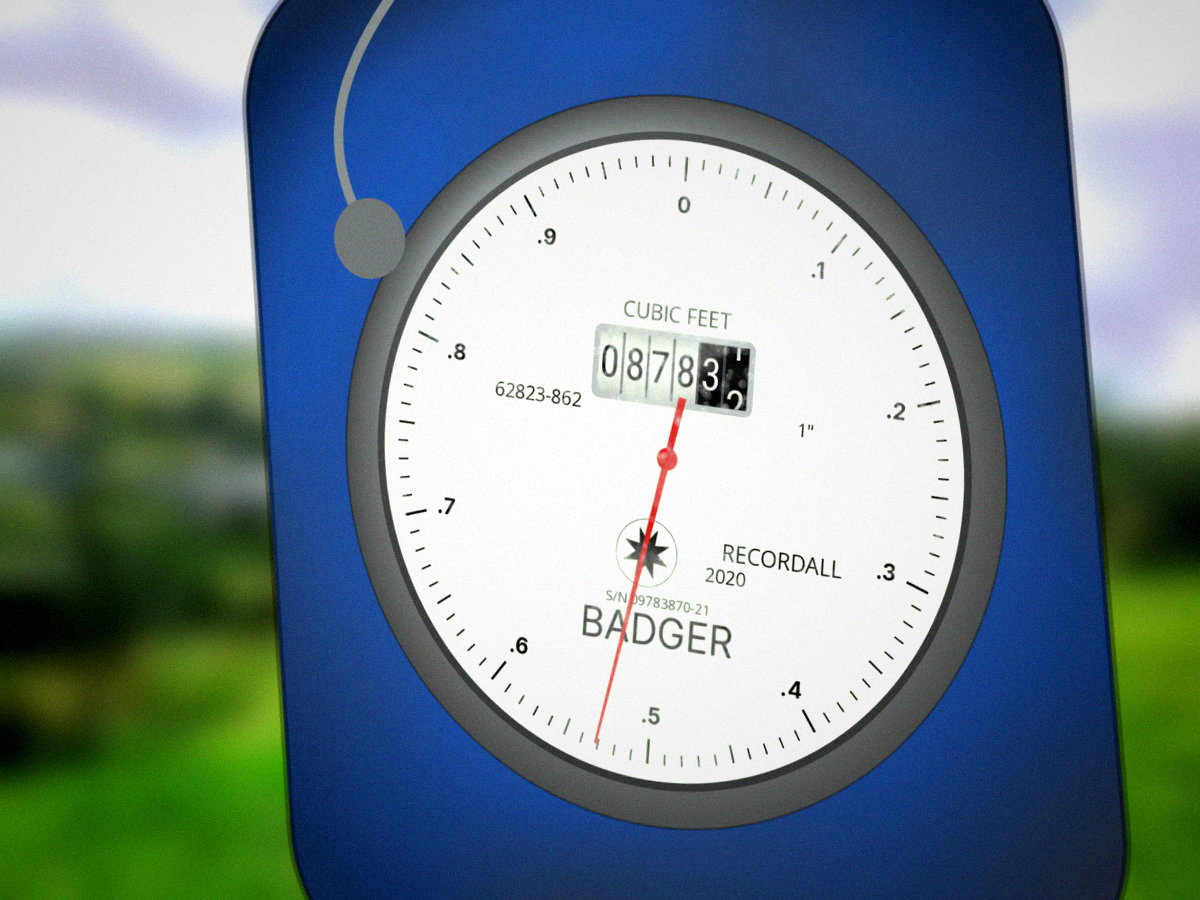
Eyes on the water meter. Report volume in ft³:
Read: 87831.53 ft³
